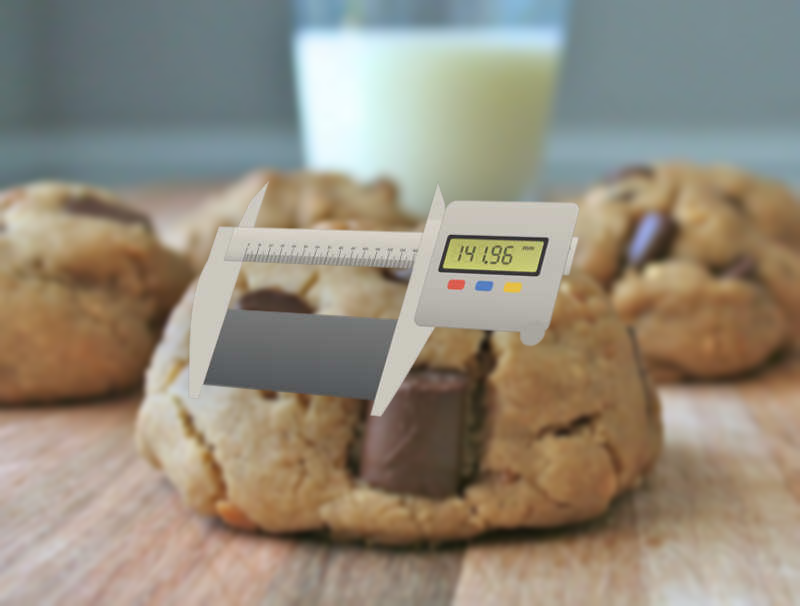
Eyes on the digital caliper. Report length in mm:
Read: 141.96 mm
